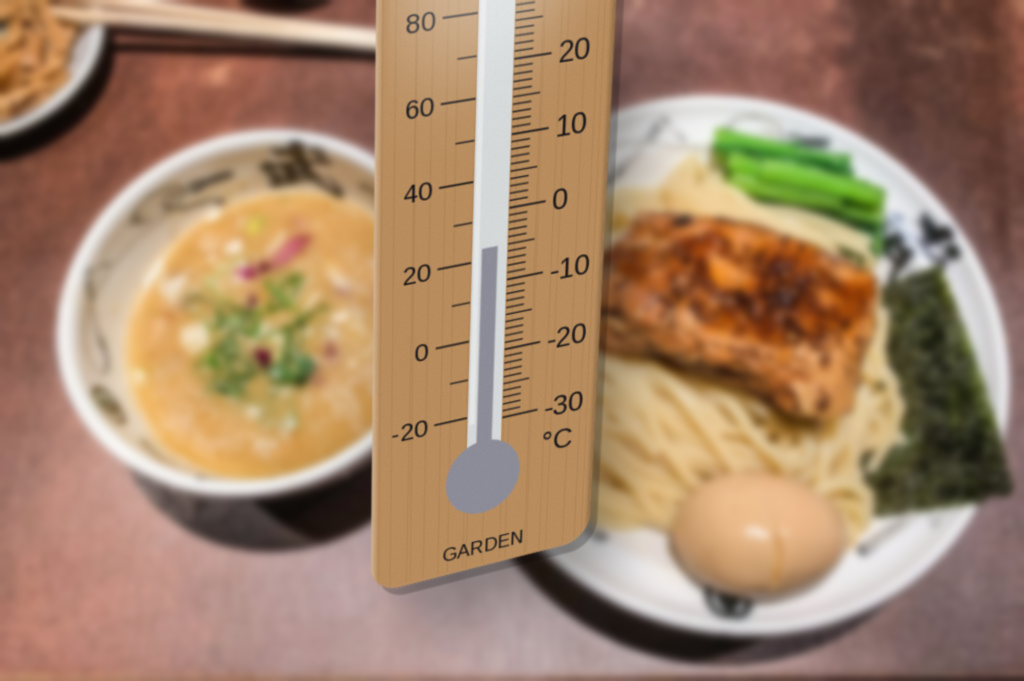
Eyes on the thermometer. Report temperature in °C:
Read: -5 °C
